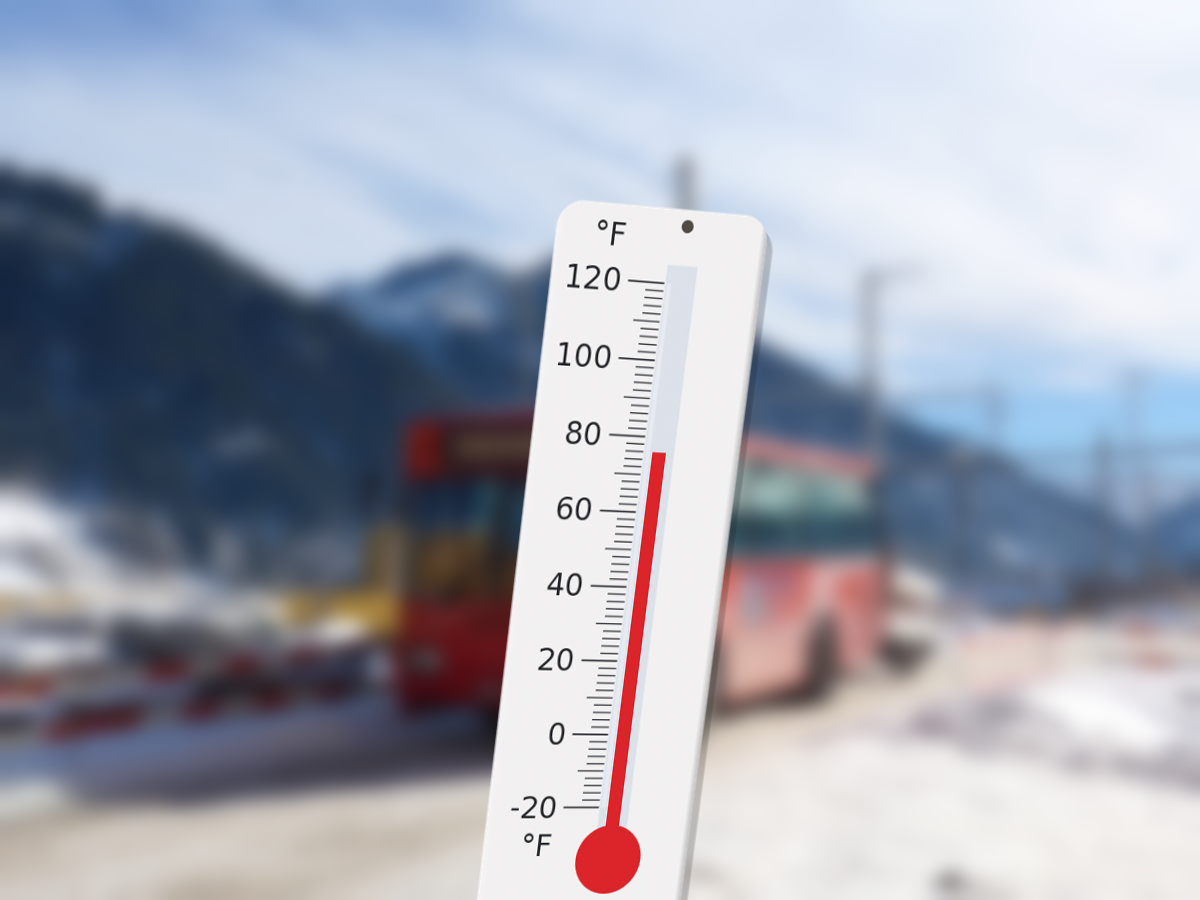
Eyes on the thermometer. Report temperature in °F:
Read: 76 °F
